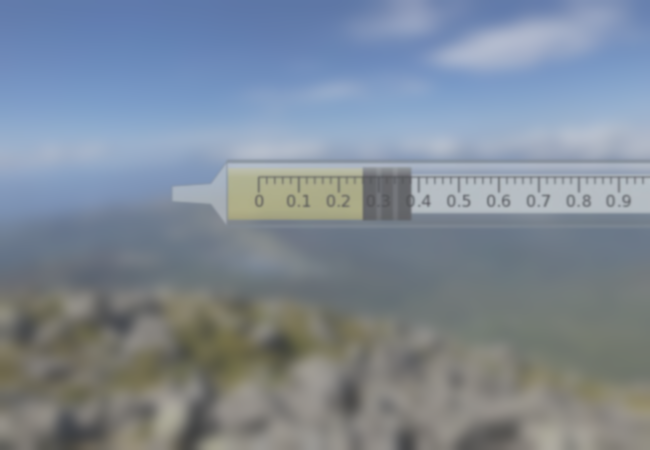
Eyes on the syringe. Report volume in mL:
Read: 0.26 mL
